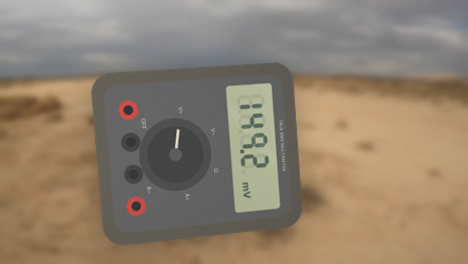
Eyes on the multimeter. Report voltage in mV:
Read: 149.2 mV
